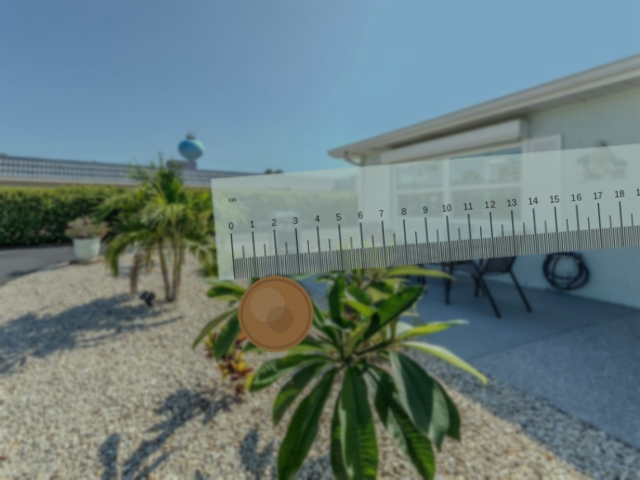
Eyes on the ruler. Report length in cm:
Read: 3.5 cm
